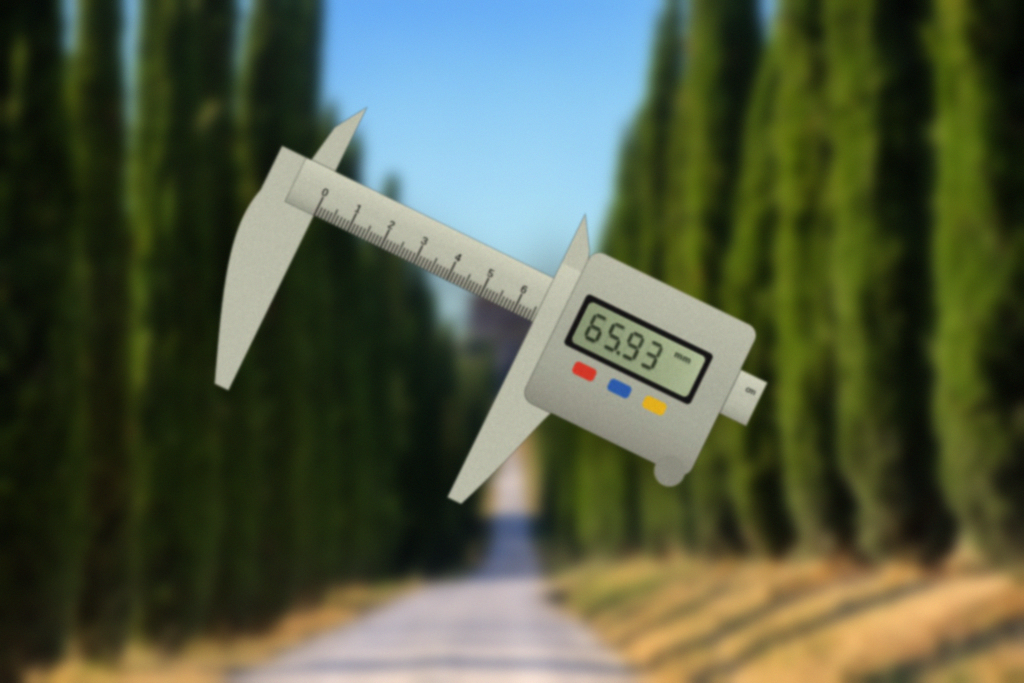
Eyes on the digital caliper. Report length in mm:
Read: 65.93 mm
